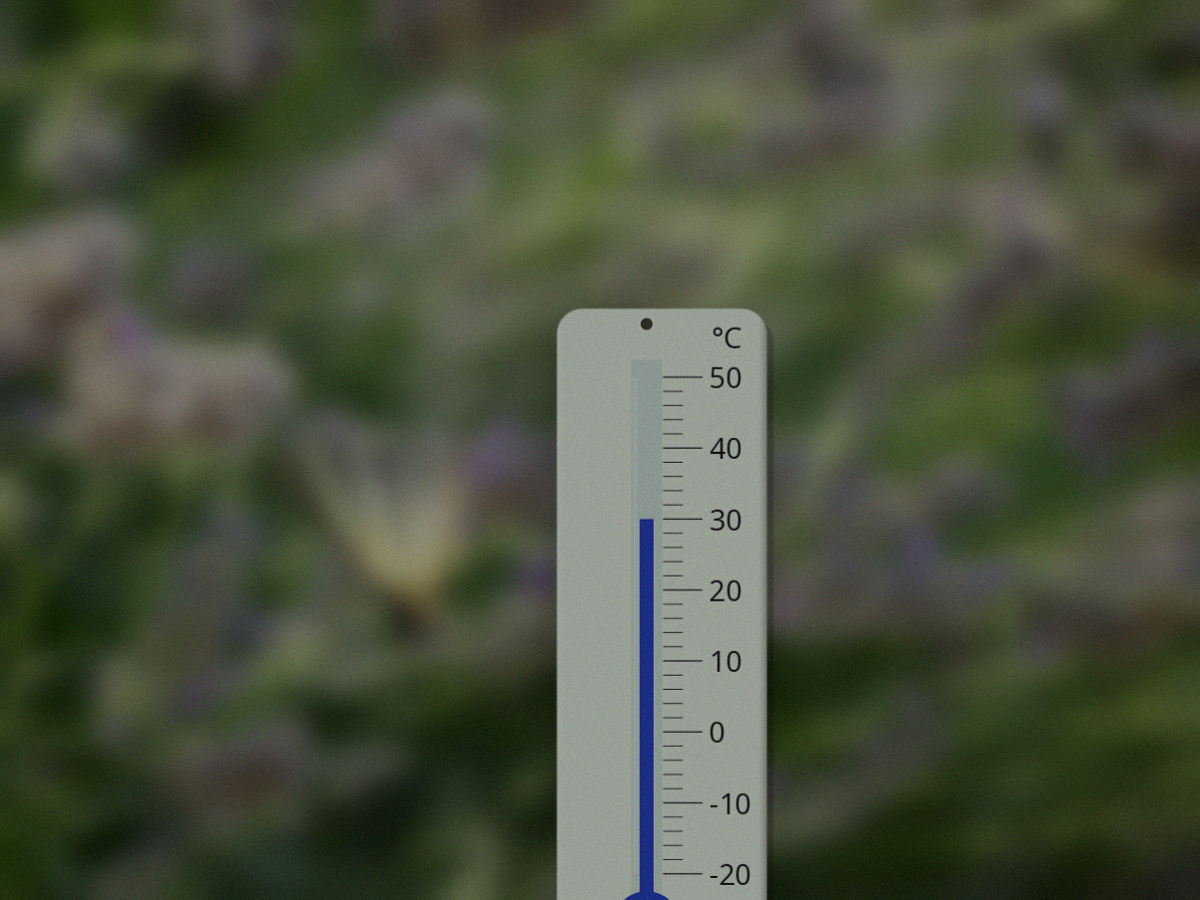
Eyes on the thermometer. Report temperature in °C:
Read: 30 °C
